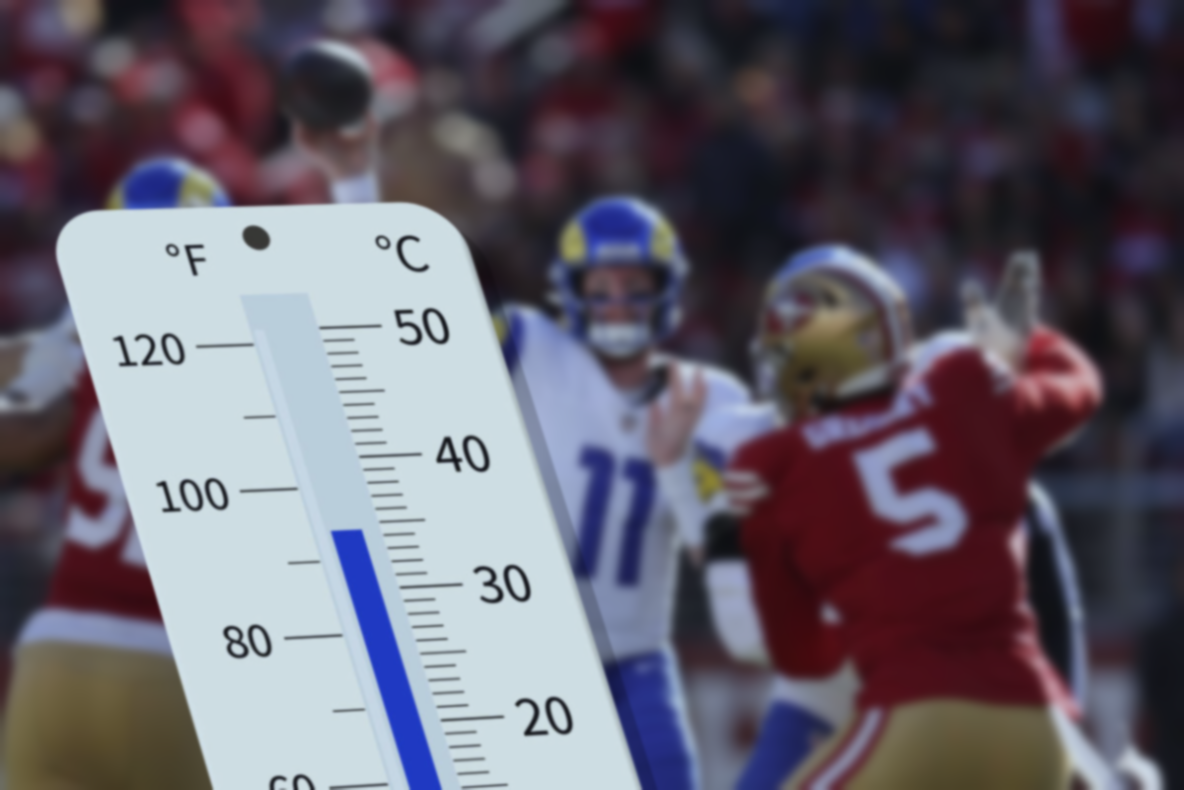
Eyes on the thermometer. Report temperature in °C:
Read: 34.5 °C
